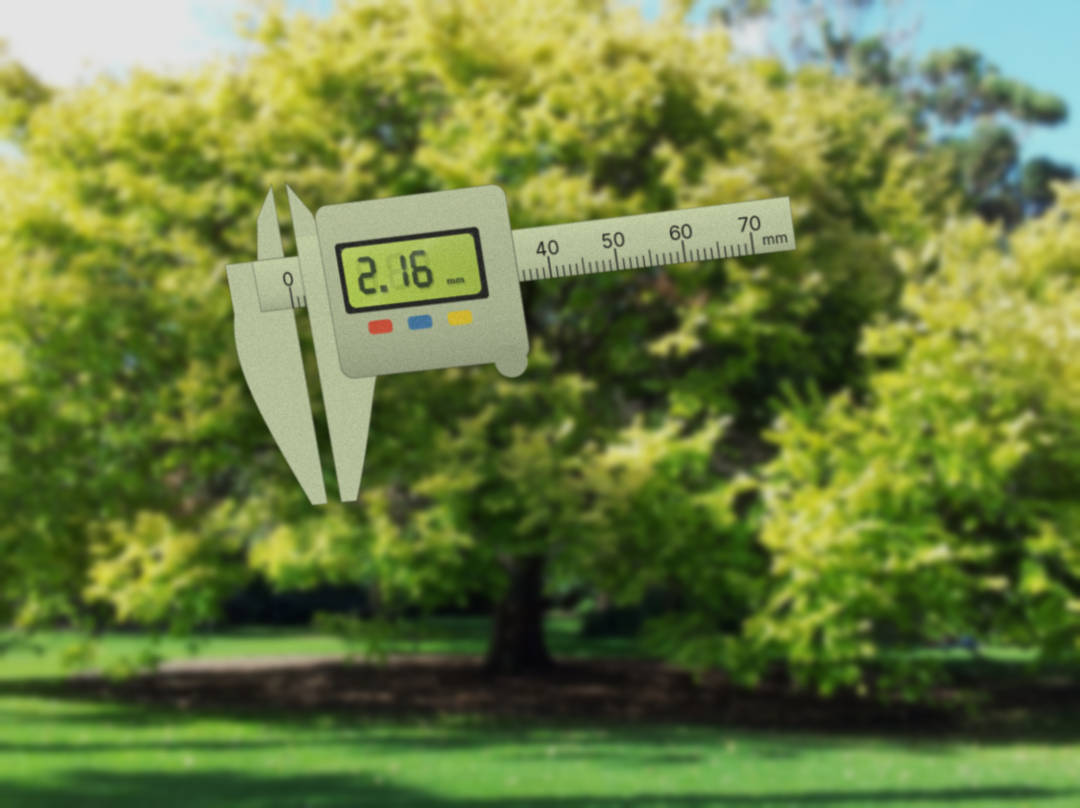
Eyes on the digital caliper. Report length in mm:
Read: 2.16 mm
